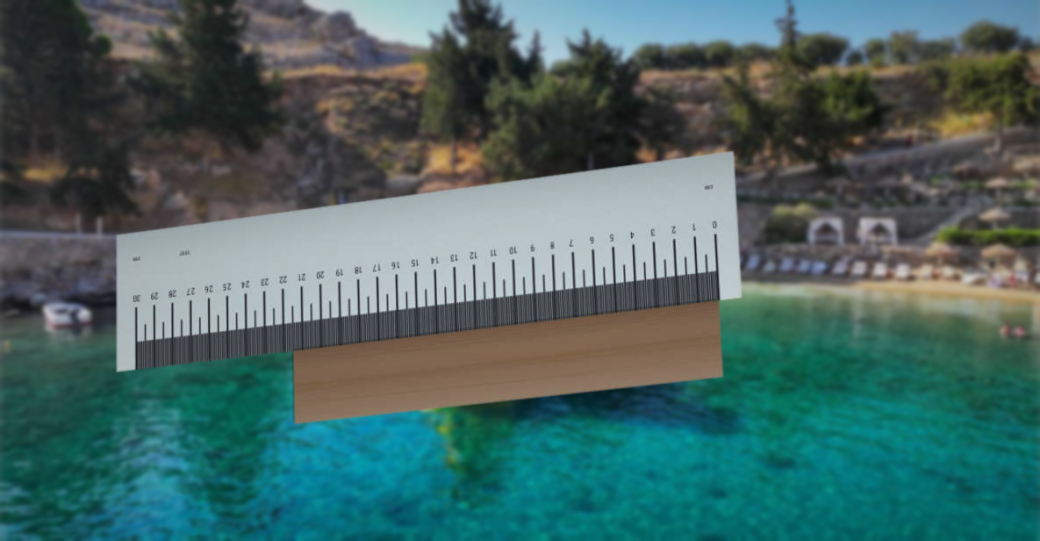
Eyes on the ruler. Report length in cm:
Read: 21.5 cm
